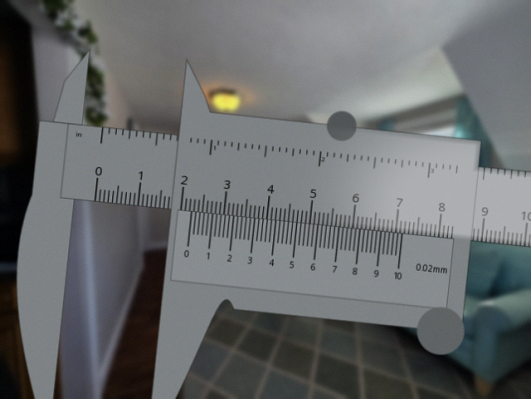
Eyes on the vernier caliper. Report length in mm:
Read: 22.5 mm
